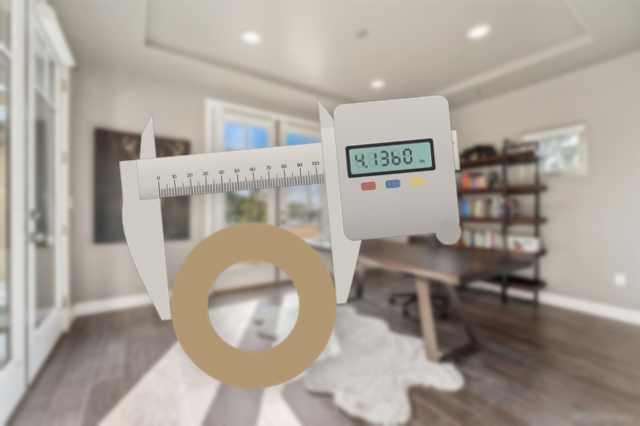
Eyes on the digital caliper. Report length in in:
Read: 4.1360 in
